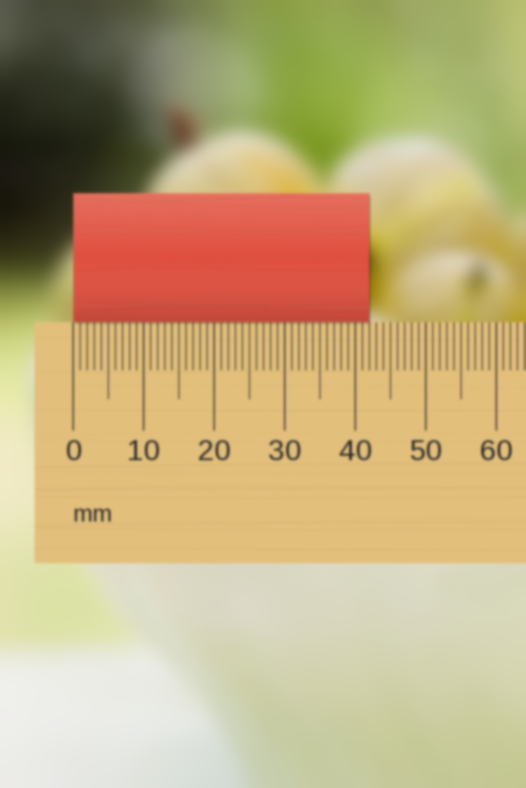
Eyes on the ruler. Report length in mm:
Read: 42 mm
